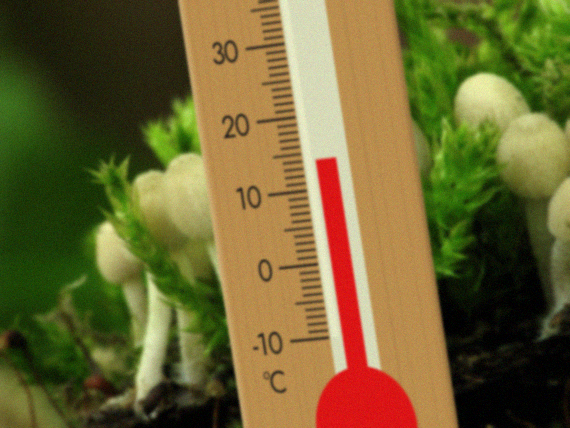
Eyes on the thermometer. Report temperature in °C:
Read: 14 °C
